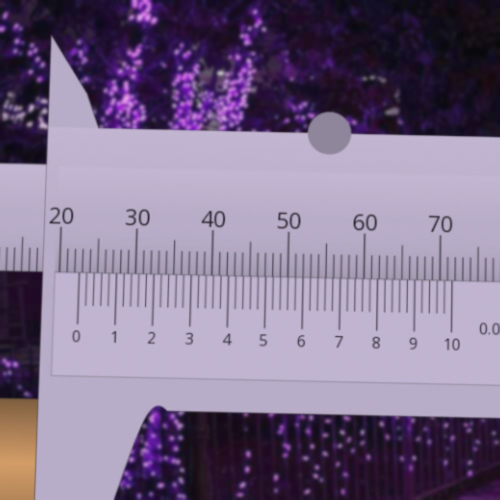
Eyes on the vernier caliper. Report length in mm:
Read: 22.6 mm
